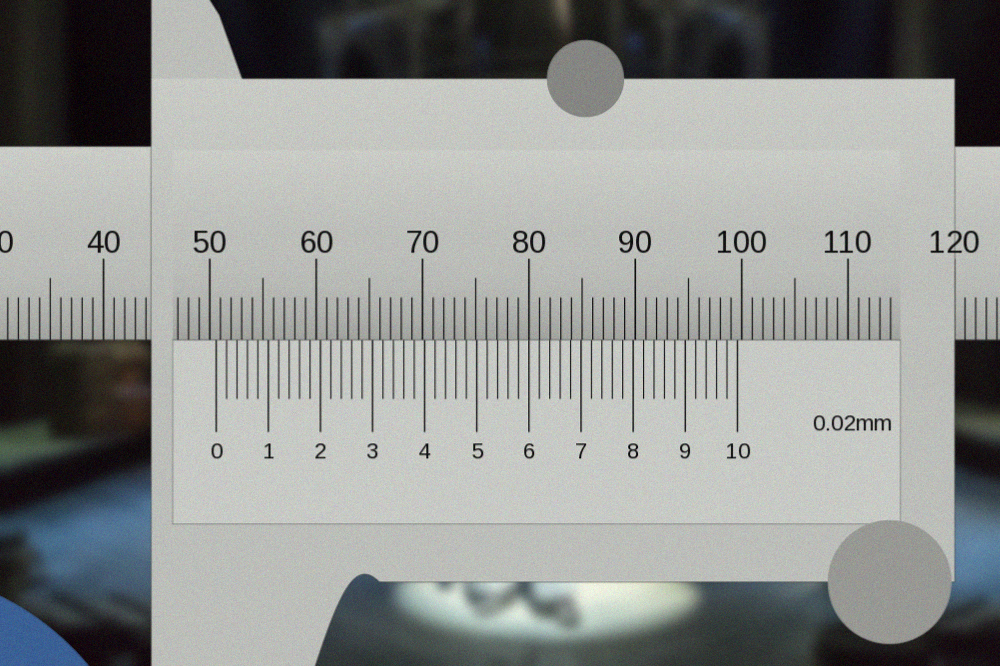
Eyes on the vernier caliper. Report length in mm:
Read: 50.6 mm
